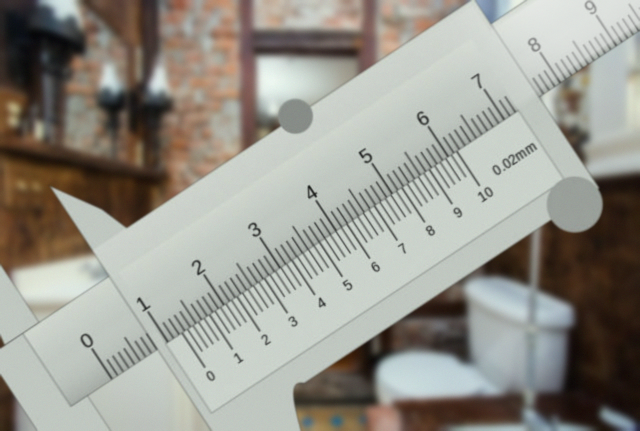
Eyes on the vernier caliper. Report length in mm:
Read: 12.5 mm
